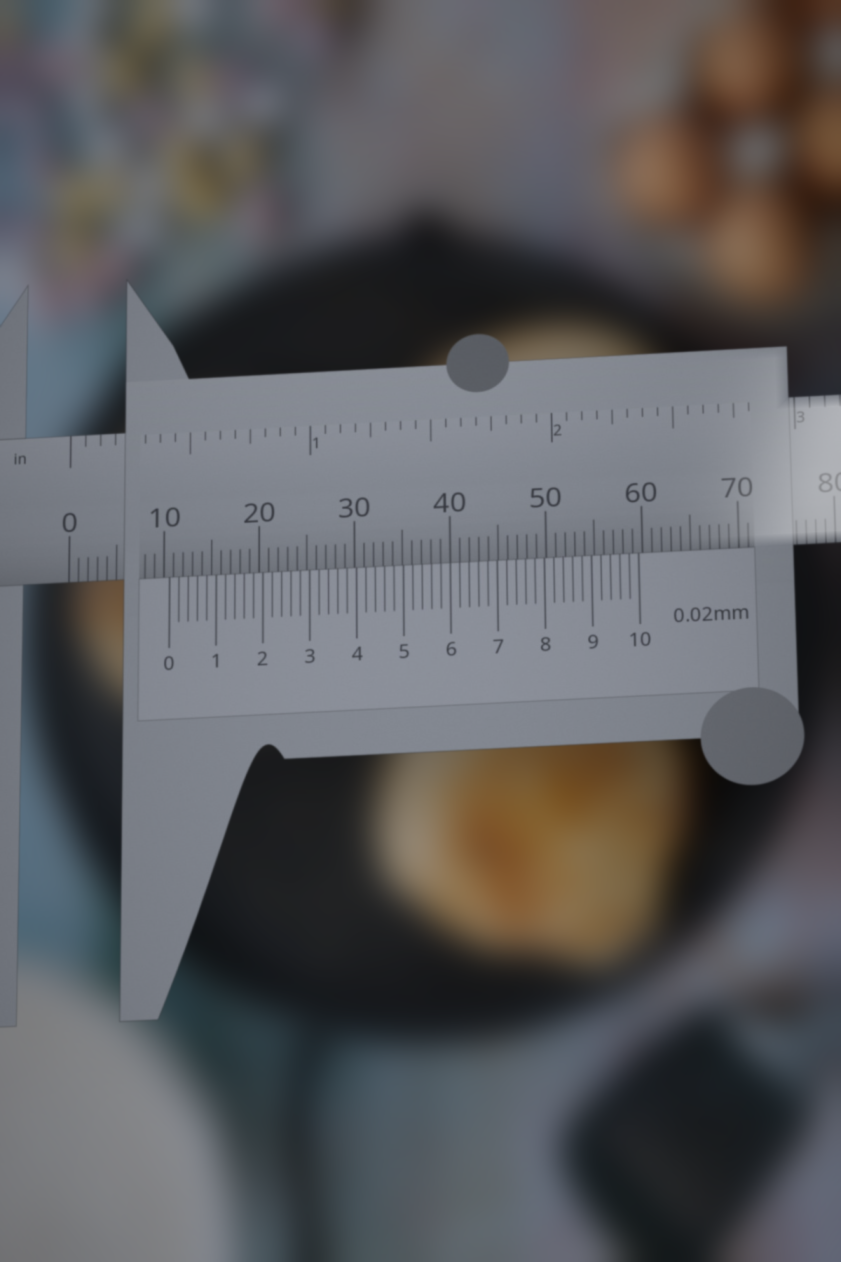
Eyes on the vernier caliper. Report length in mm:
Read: 10.6 mm
